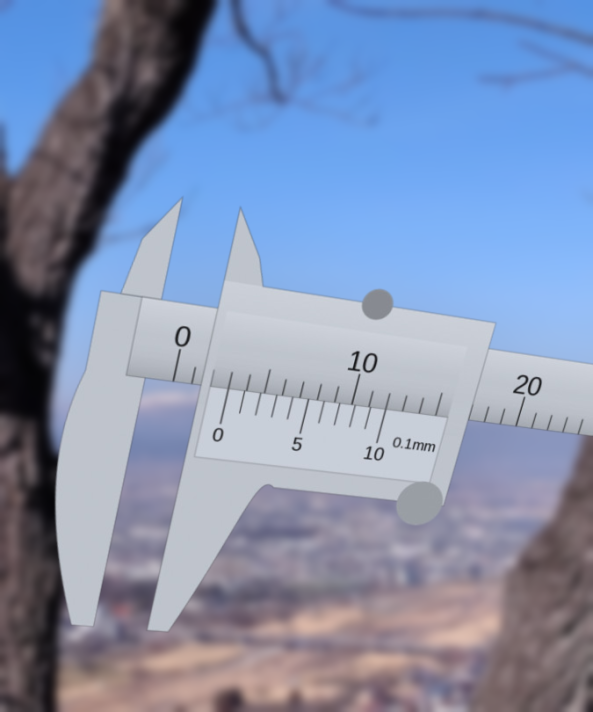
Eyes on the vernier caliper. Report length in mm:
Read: 3.0 mm
